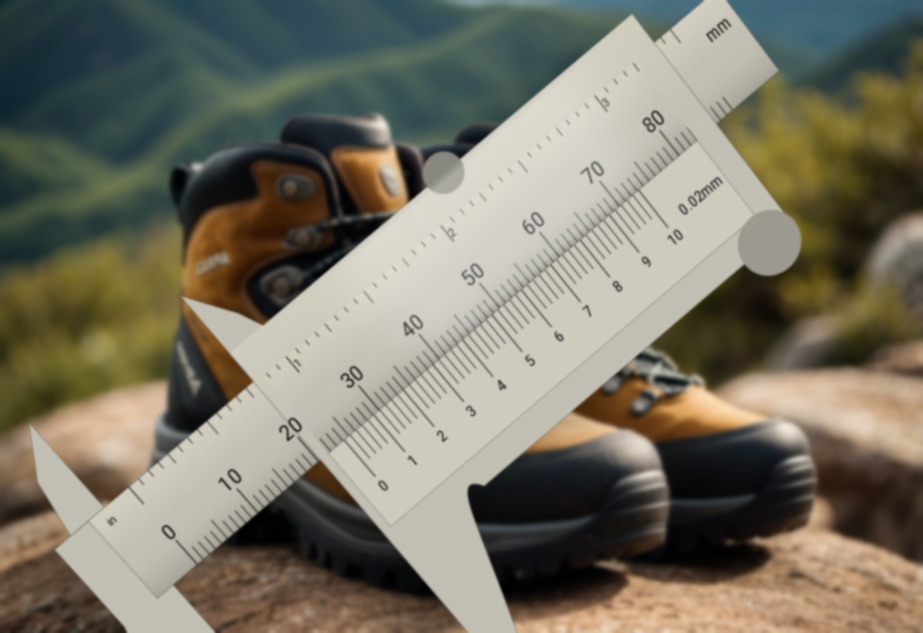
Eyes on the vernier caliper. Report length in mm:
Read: 24.2 mm
